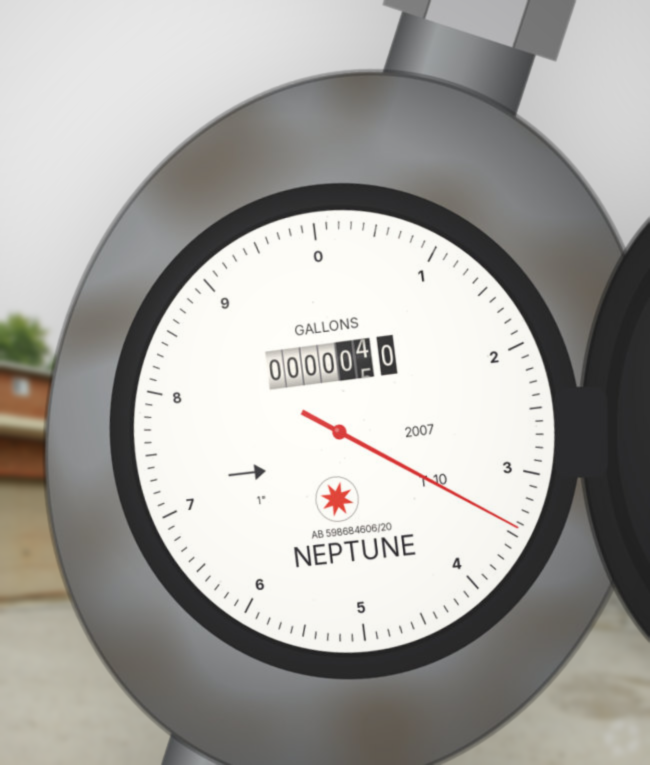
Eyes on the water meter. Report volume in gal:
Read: 43.4 gal
